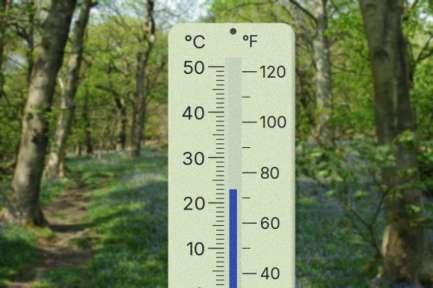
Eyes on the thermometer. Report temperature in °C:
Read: 23 °C
